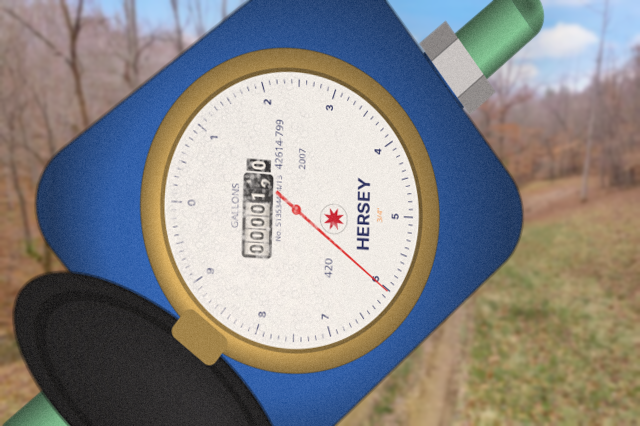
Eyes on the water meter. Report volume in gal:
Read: 116.0 gal
